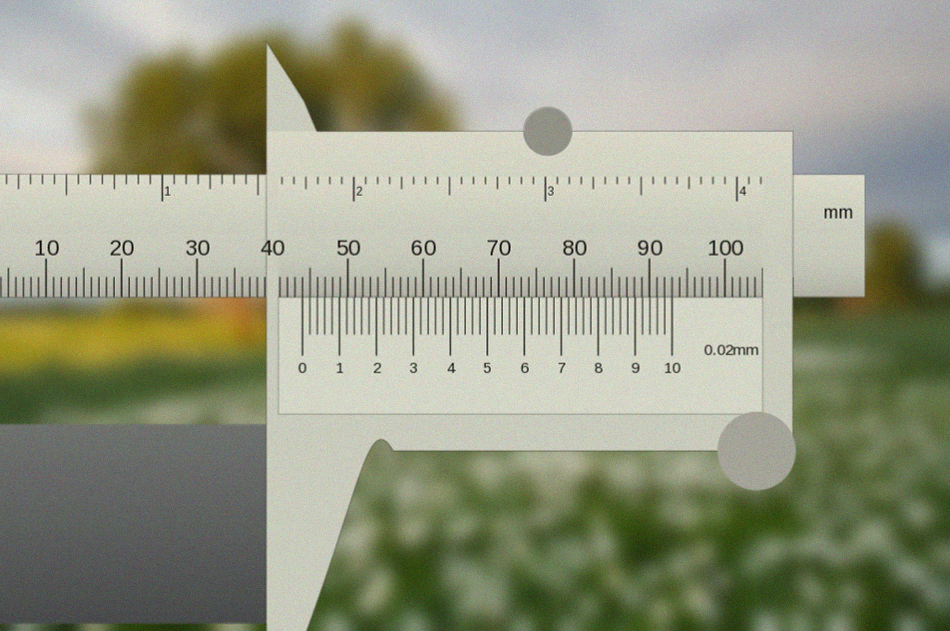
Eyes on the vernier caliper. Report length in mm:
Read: 44.0 mm
